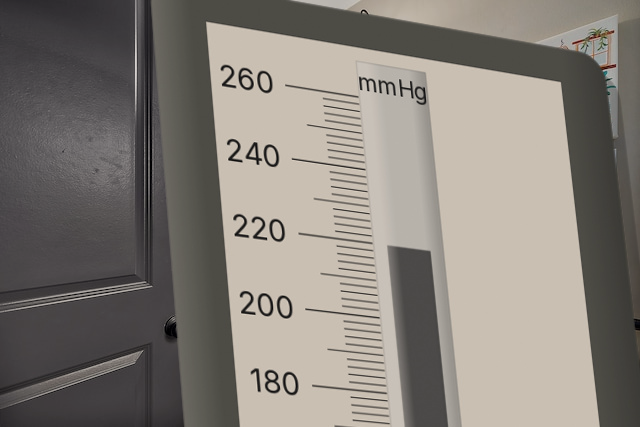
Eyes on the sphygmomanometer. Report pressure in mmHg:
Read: 220 mmHg
